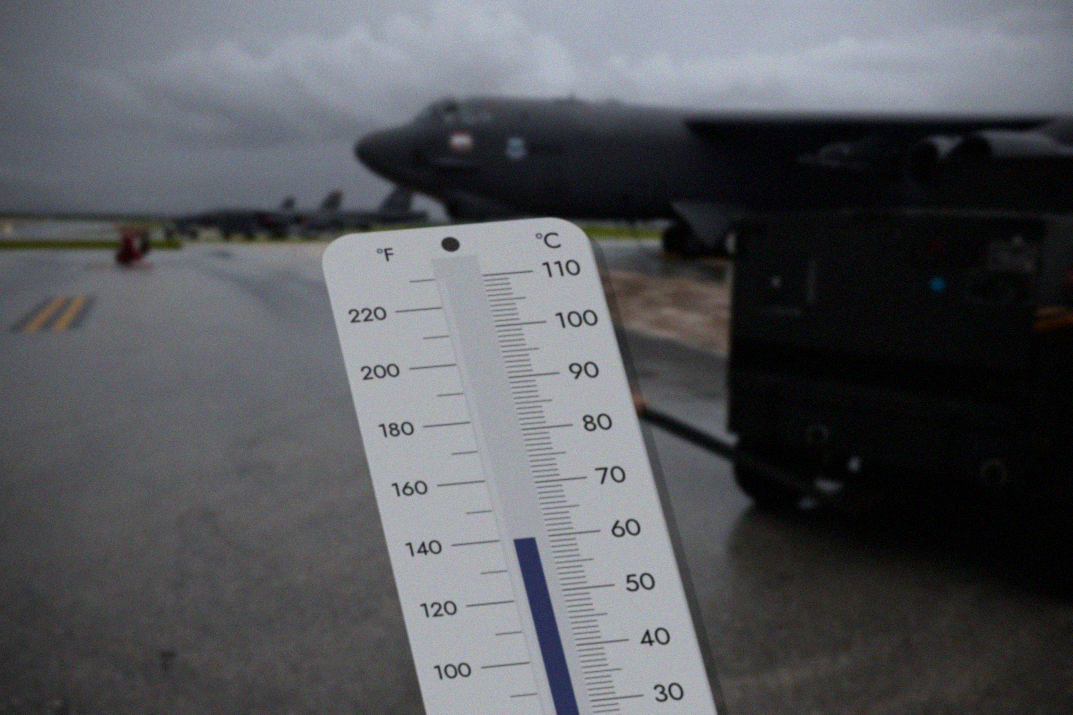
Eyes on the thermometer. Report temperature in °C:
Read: 60 °C
